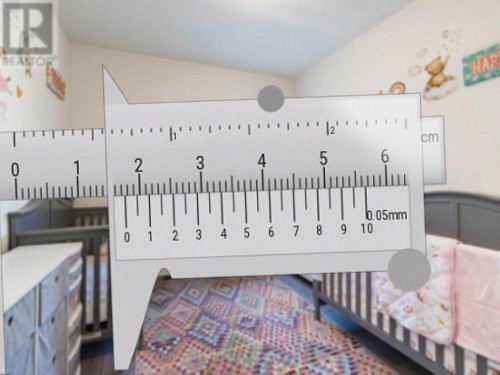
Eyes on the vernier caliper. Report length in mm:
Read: 17.6 mm
